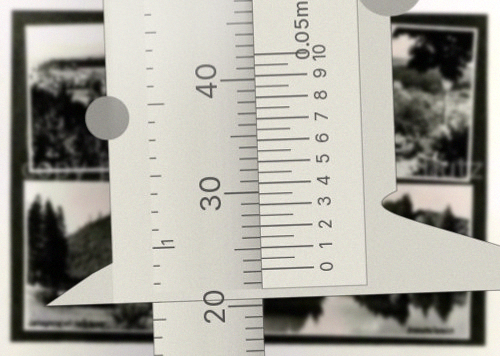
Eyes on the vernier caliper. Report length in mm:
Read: 23.2 mm
